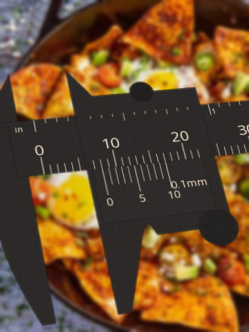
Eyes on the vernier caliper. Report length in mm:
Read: 8.0 mm
